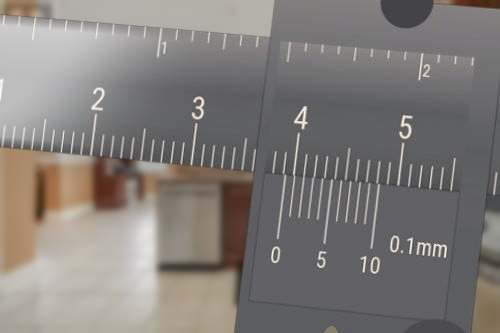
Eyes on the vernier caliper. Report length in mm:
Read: 39.2 mm
